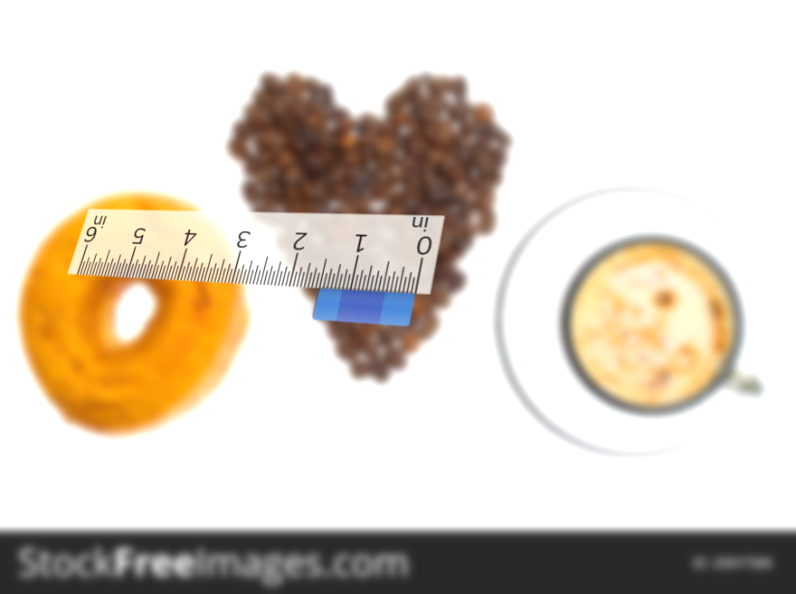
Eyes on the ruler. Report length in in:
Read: 1.5 in
